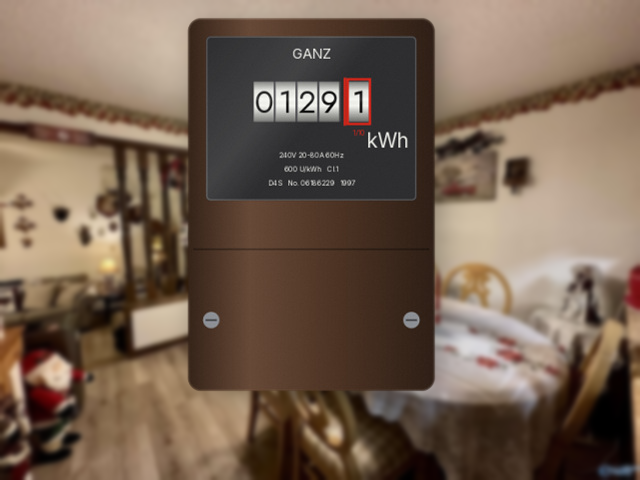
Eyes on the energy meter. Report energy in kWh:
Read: 129.1 kWh
